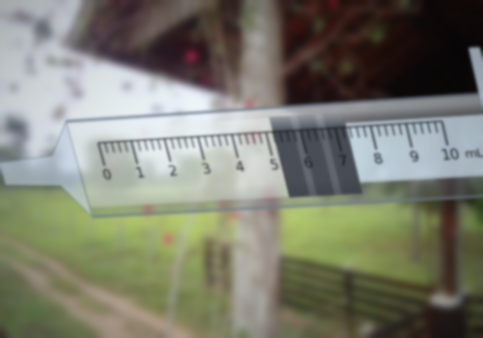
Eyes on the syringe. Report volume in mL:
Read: 5.2 mL
